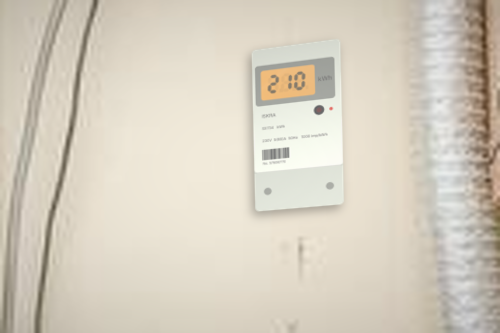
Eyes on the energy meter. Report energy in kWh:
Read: 210 kWh
